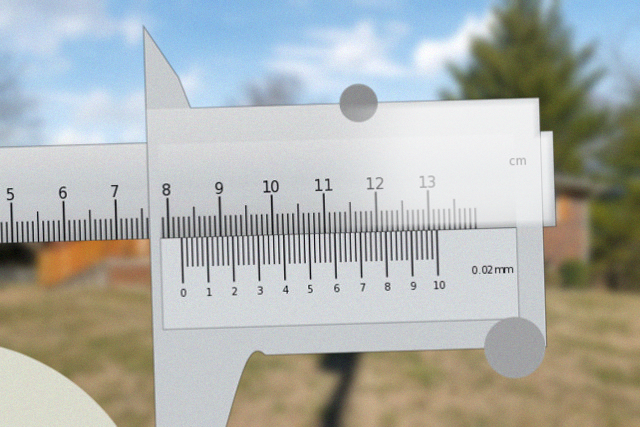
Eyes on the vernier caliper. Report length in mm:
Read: 82.5 mm
